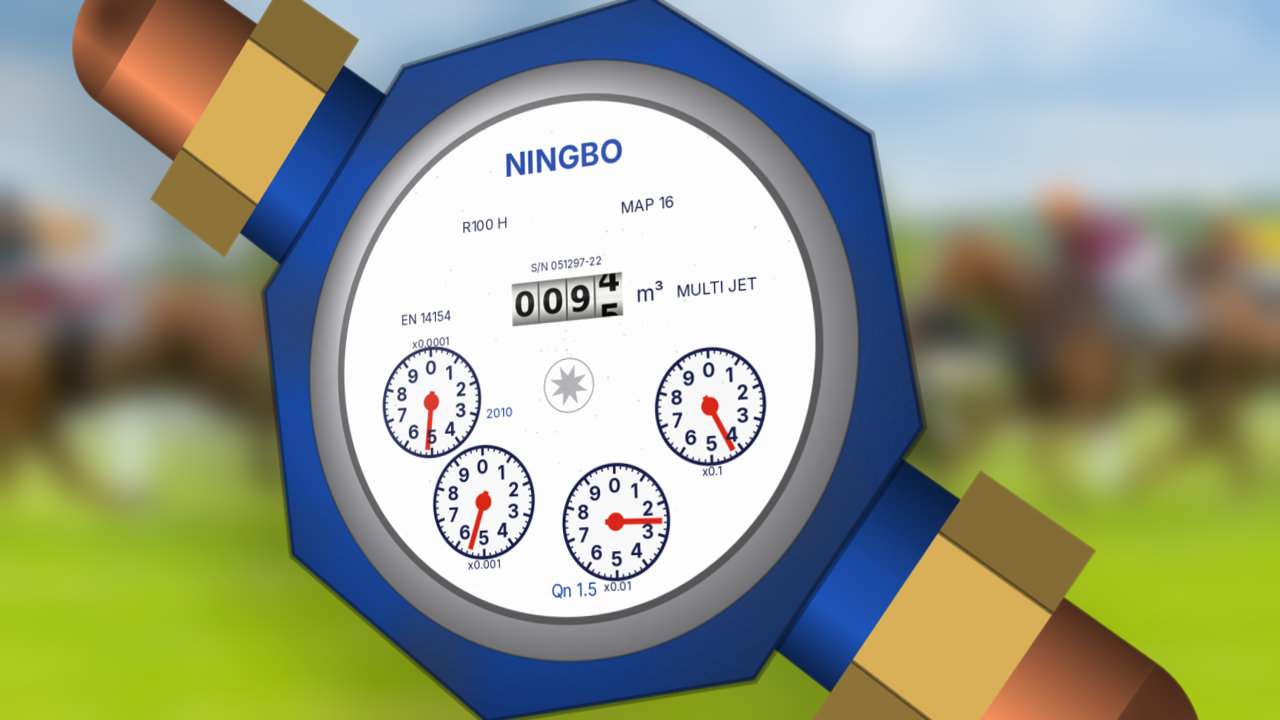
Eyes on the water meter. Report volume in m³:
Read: 94.4255 m³
